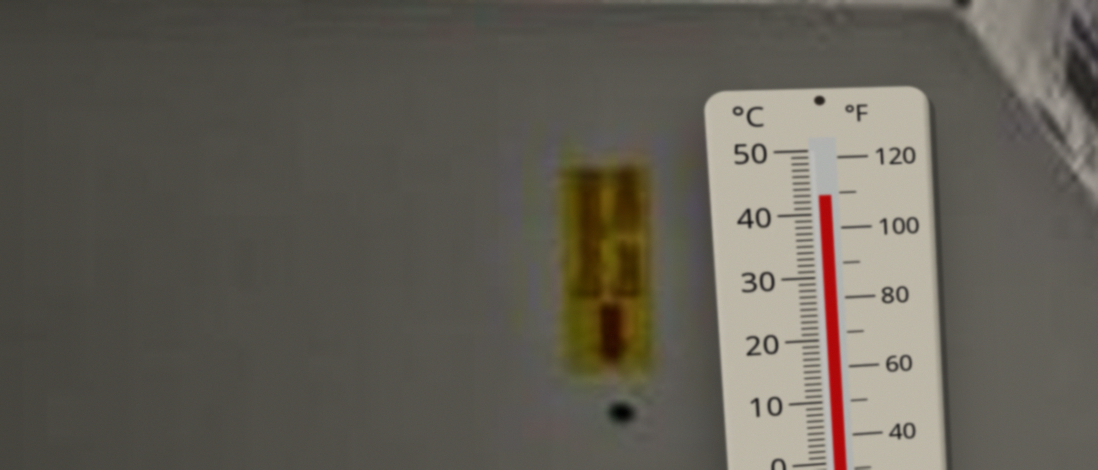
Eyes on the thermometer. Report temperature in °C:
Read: 43 °C
